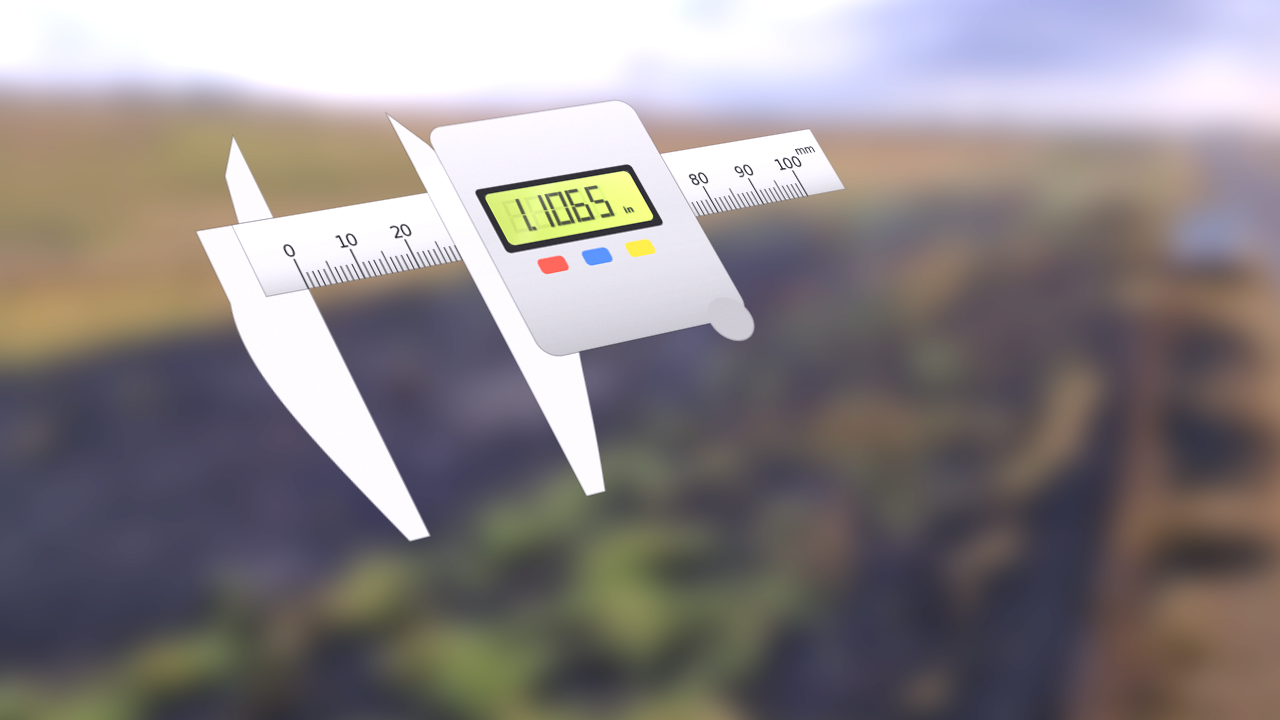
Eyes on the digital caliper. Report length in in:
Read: 1.1065 in
